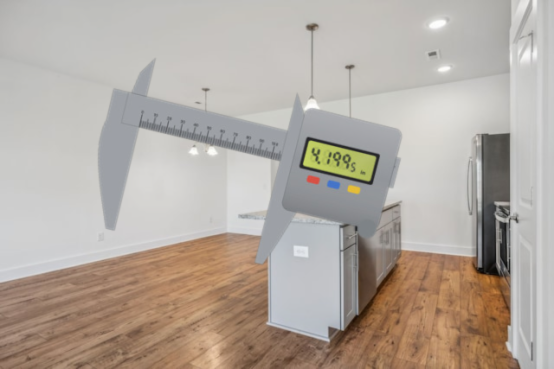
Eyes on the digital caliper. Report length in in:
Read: 4.1995 in
